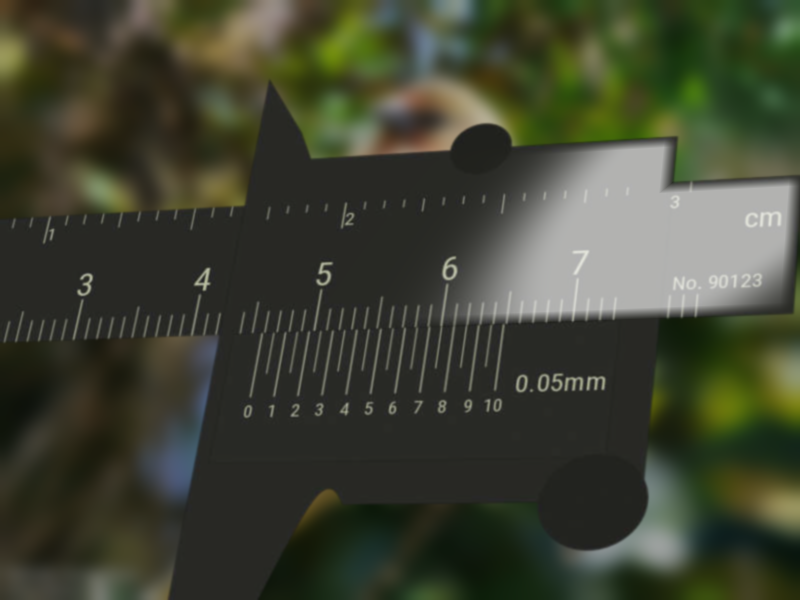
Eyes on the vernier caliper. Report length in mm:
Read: 45.8 mm
